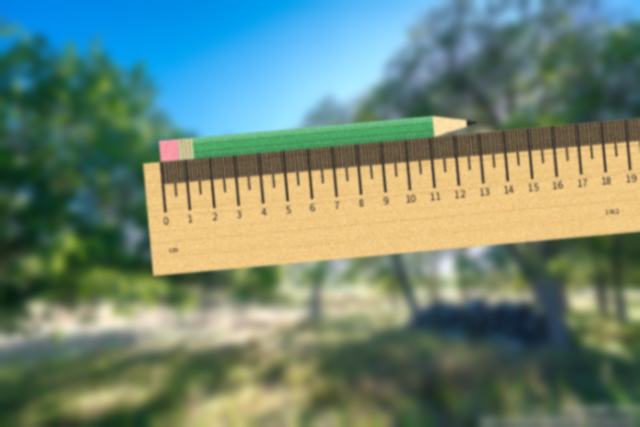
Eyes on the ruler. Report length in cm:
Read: 13 cm
